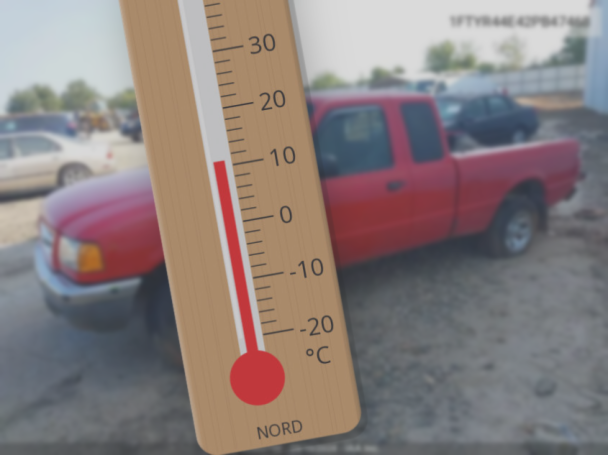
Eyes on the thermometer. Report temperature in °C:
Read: 11 °C
